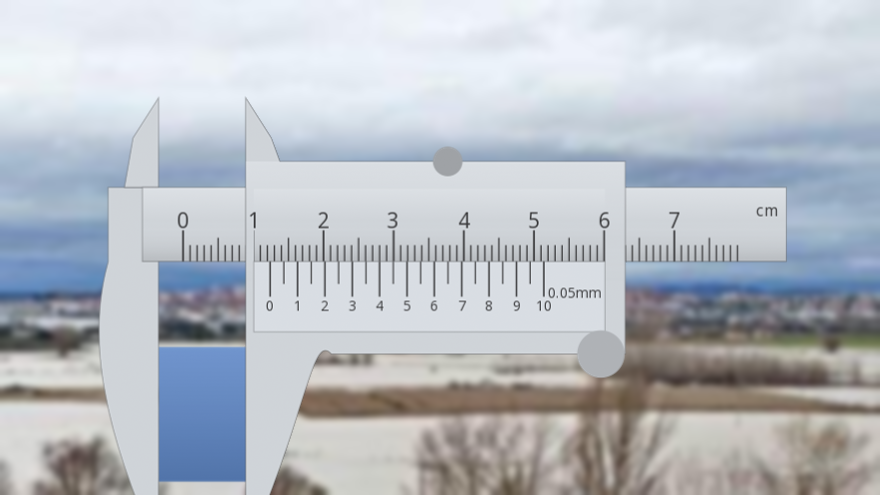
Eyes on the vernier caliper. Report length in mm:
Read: 12.4 mm
